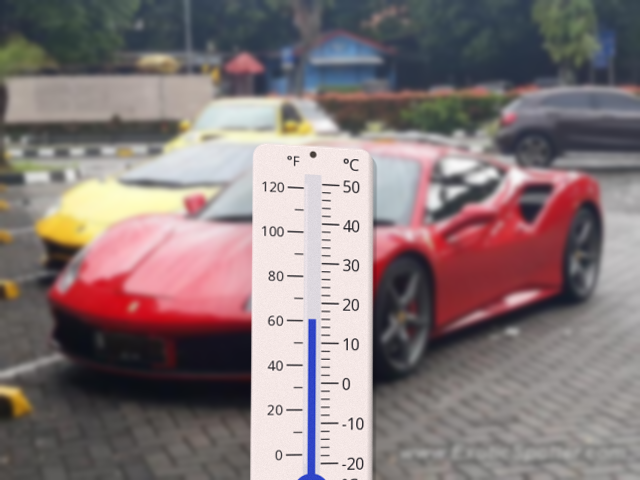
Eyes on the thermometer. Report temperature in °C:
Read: 16 °C
